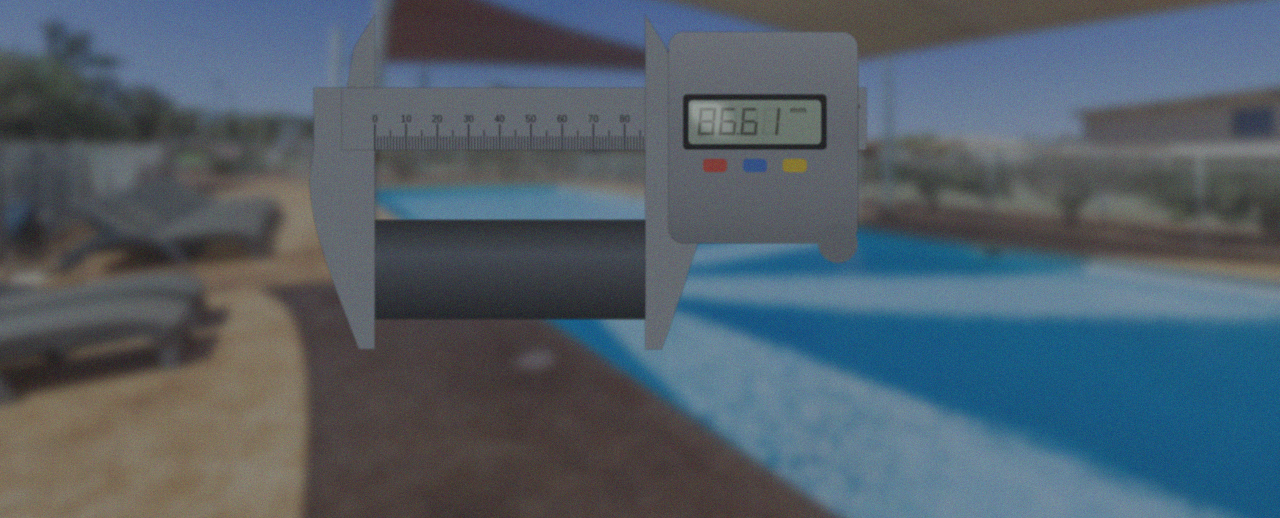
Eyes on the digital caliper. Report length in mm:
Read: 86.61 mm
